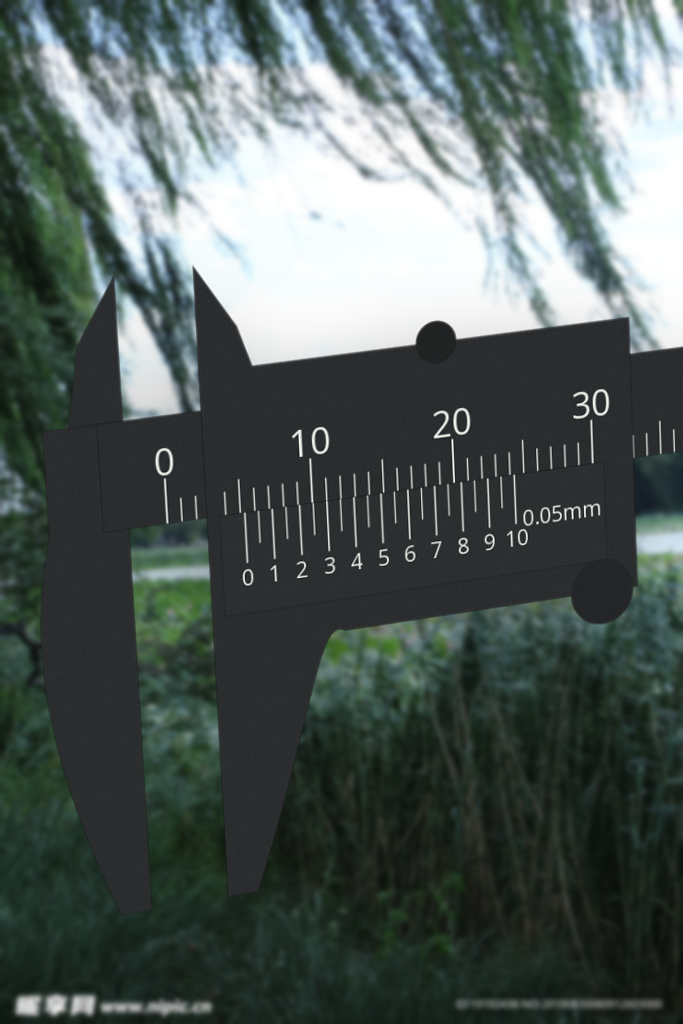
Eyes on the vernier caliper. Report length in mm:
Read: 5.3 mm
